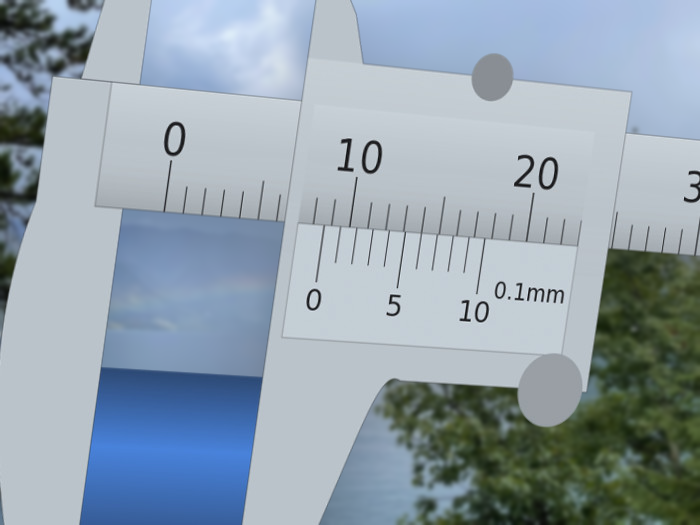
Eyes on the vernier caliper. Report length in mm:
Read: 8.6 mm
